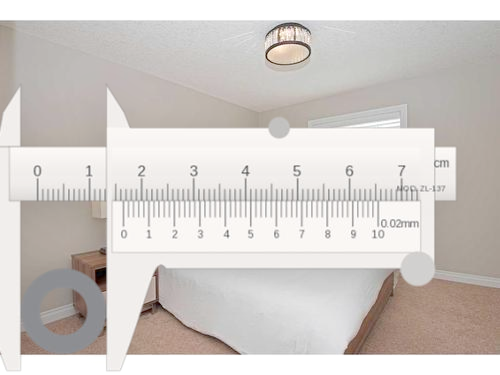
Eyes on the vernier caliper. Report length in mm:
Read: 16.5 mm
